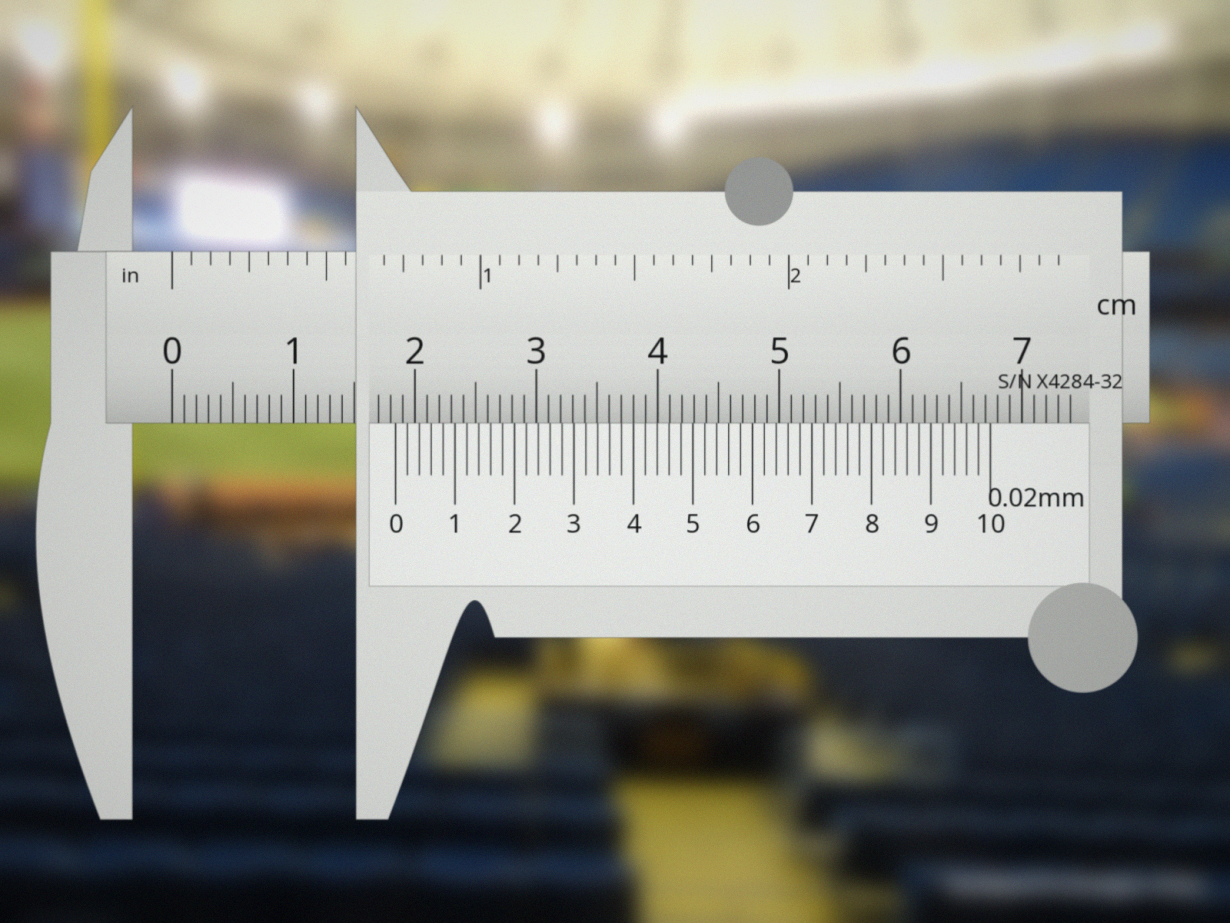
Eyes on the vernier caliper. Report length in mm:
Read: 18.4 mm
